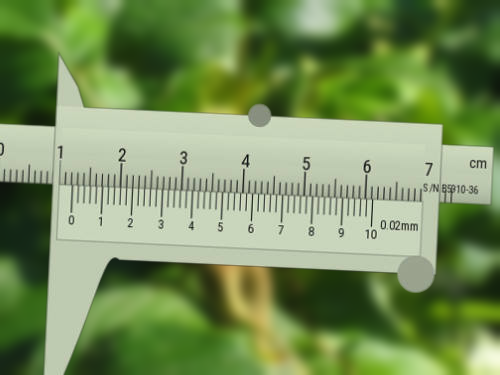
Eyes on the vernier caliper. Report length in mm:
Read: 12.2 mm
